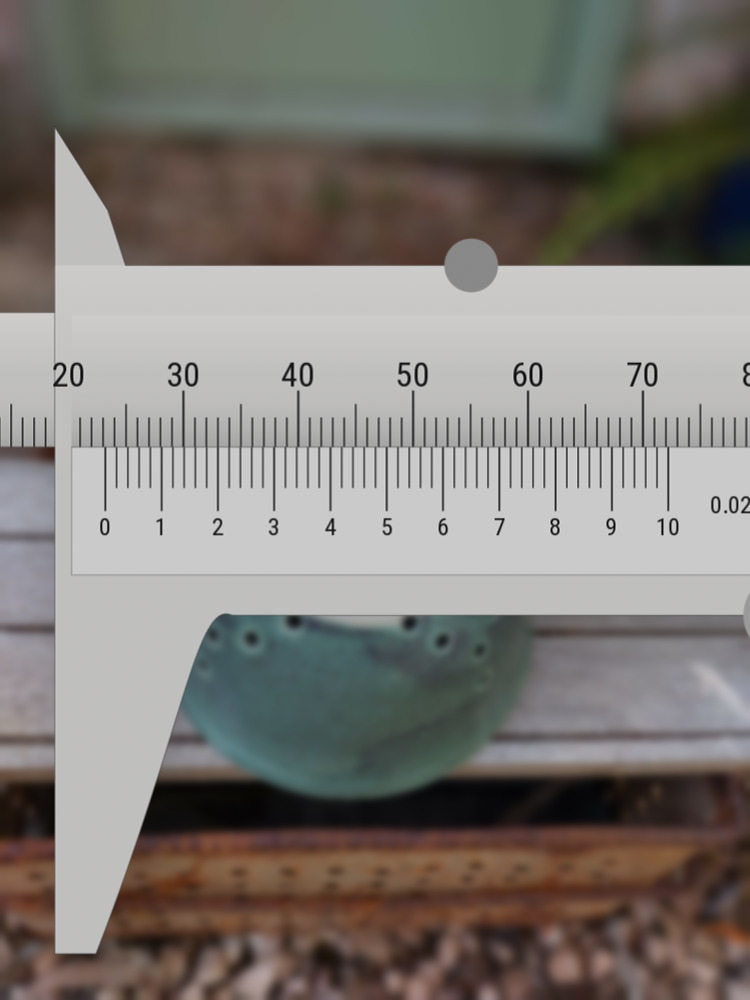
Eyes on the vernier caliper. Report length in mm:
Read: 23.2 mm
